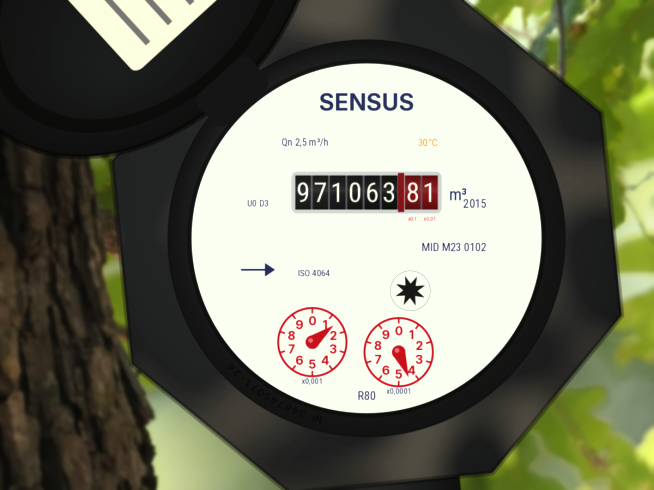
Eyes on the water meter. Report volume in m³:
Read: 971063.8114 m³
